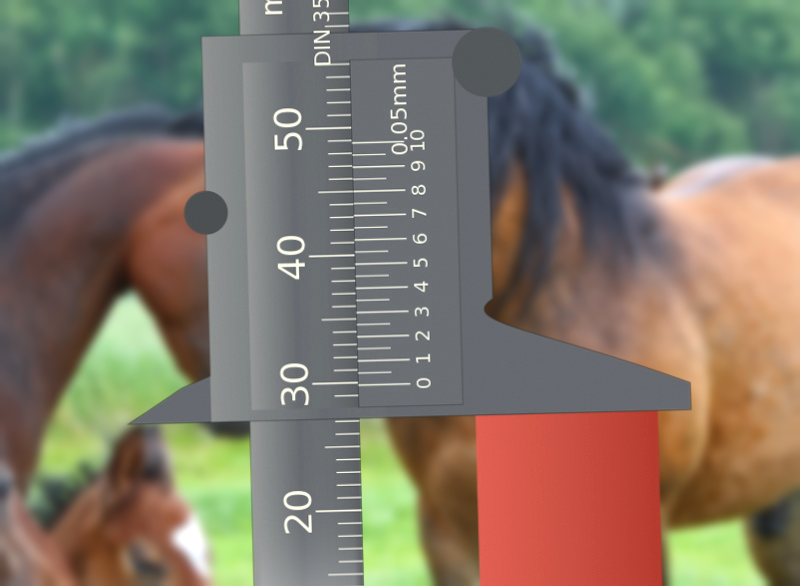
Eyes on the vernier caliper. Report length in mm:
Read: 29.8 mm
